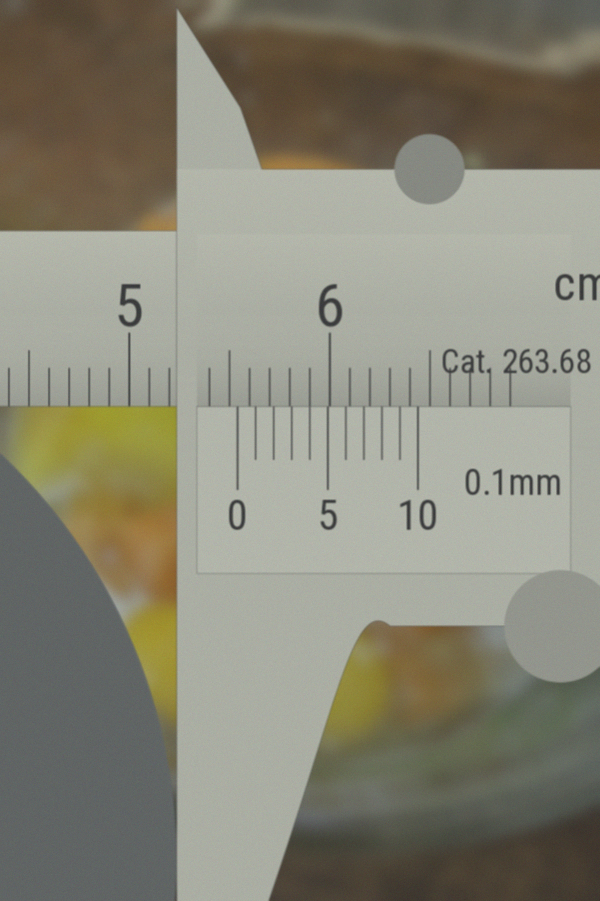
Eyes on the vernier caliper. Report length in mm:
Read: 55.4 mm
